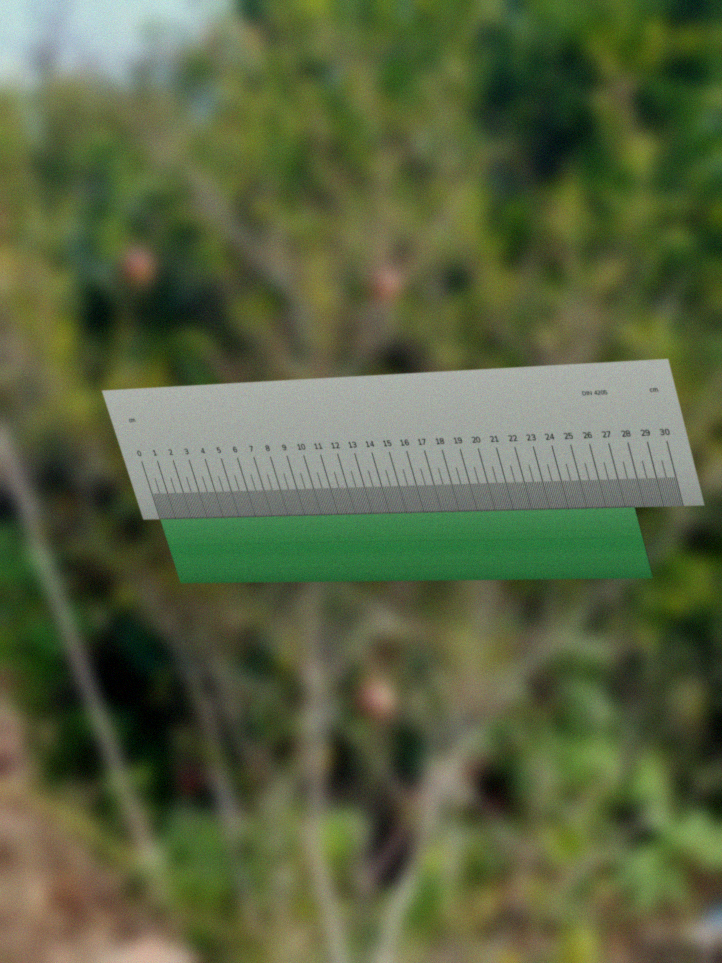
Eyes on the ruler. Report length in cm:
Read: 27.5 cm
